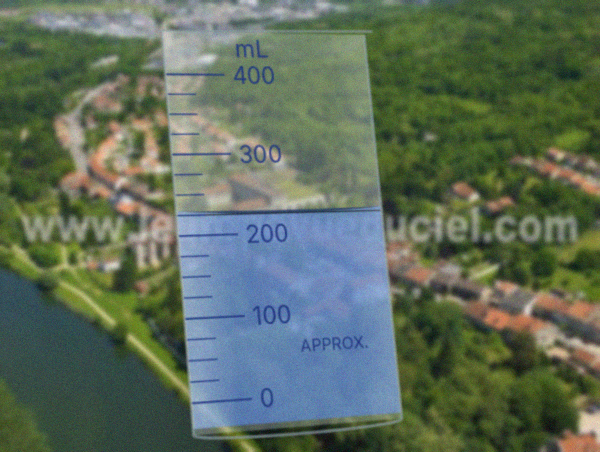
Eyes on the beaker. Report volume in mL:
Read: 225 mL
